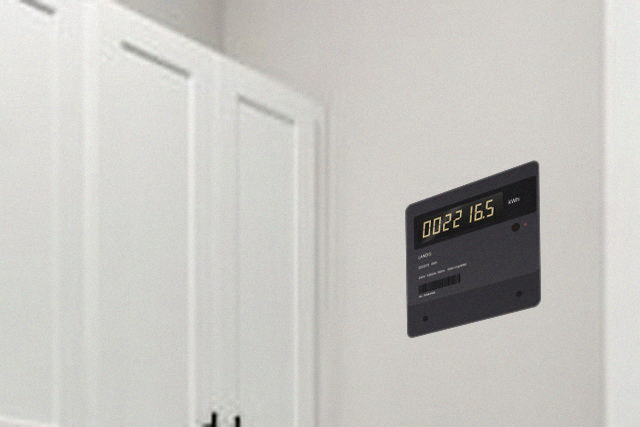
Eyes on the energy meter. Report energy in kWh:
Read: 2216.5 kWh
